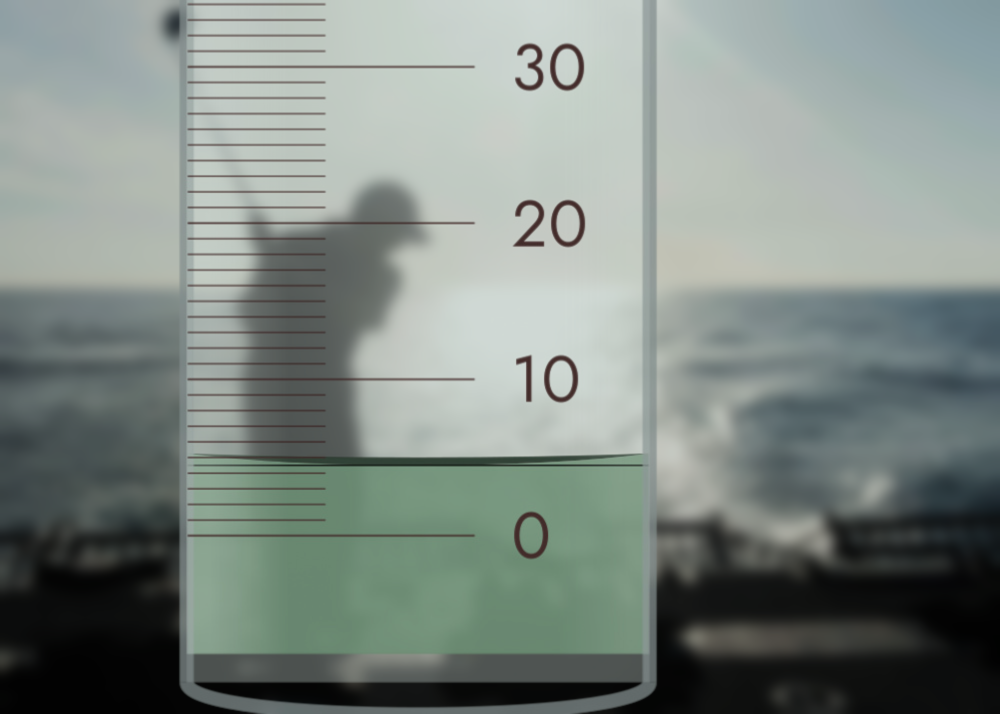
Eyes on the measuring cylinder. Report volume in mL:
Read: 4.5 mL
